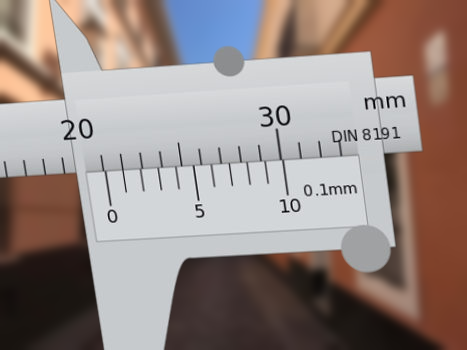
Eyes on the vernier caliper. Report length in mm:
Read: 21.1 mm
